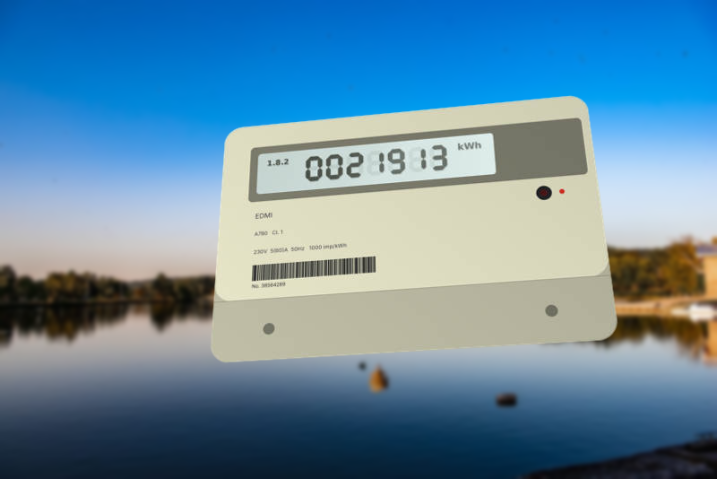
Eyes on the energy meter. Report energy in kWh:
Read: 21913 kWh
